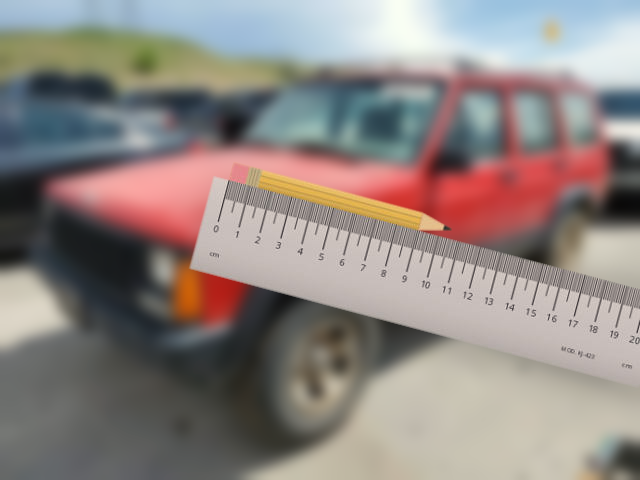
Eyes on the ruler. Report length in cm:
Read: 10.5 cm
